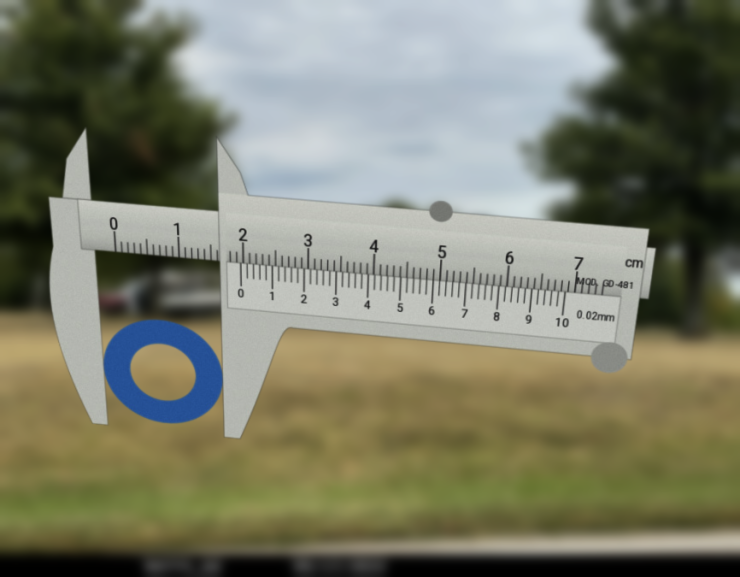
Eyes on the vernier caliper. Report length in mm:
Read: 19.6 mm
